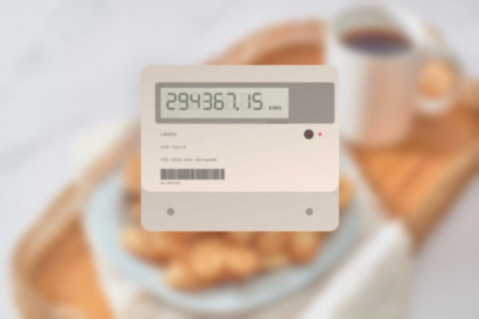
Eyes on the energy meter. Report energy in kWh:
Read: 294367.15 kWh
